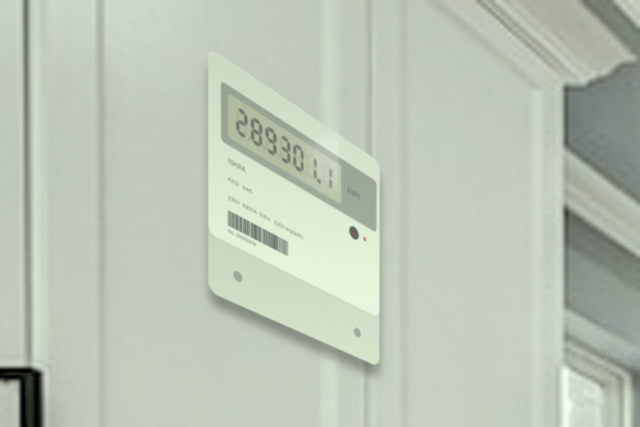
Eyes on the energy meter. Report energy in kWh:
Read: 289301.1 kWh
